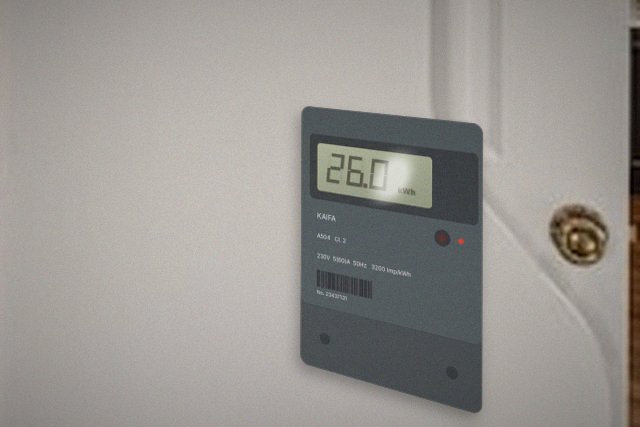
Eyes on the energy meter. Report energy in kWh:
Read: 26.0 kWh
